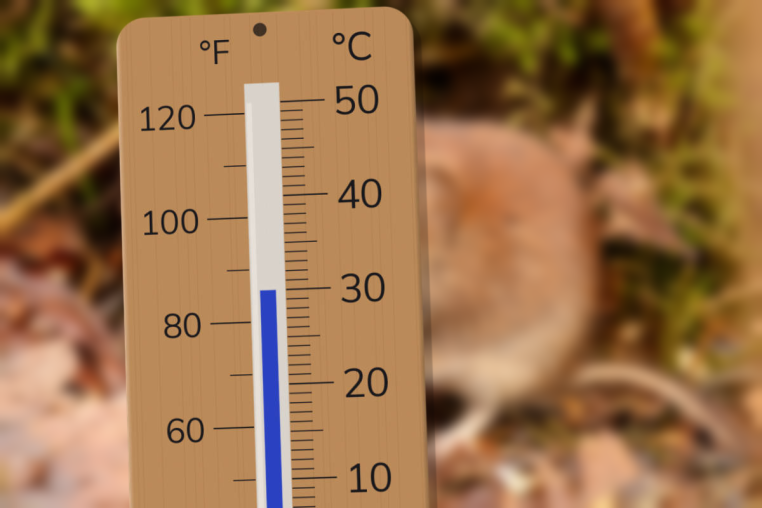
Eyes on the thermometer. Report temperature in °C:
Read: 30 °C
